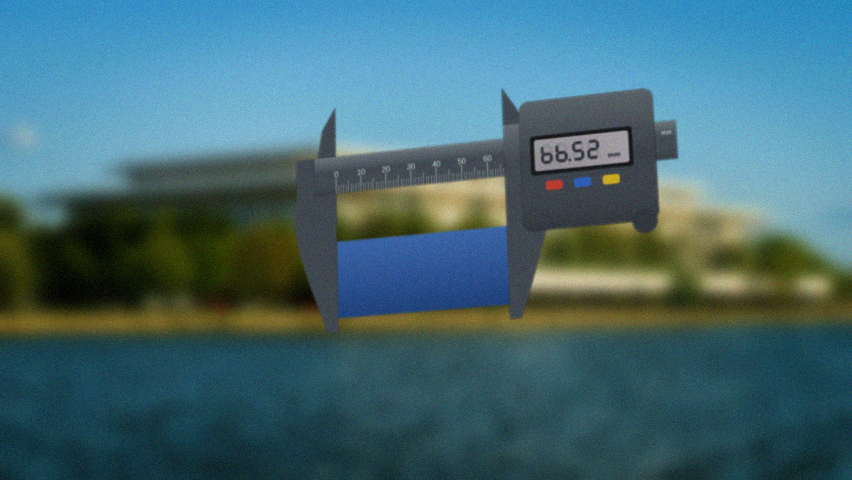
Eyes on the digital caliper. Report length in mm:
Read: 66.52 mm
